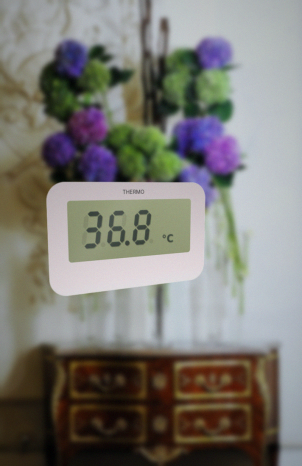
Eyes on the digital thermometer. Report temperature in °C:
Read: 36.8 °C
